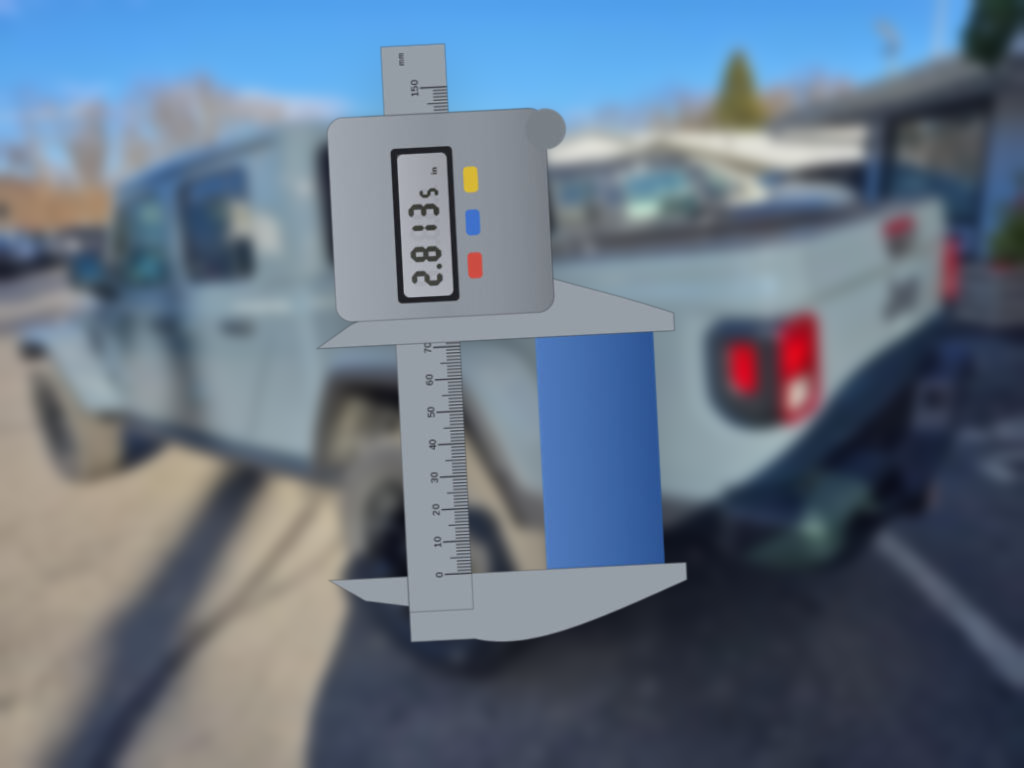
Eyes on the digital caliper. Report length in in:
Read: 2.8135 in
